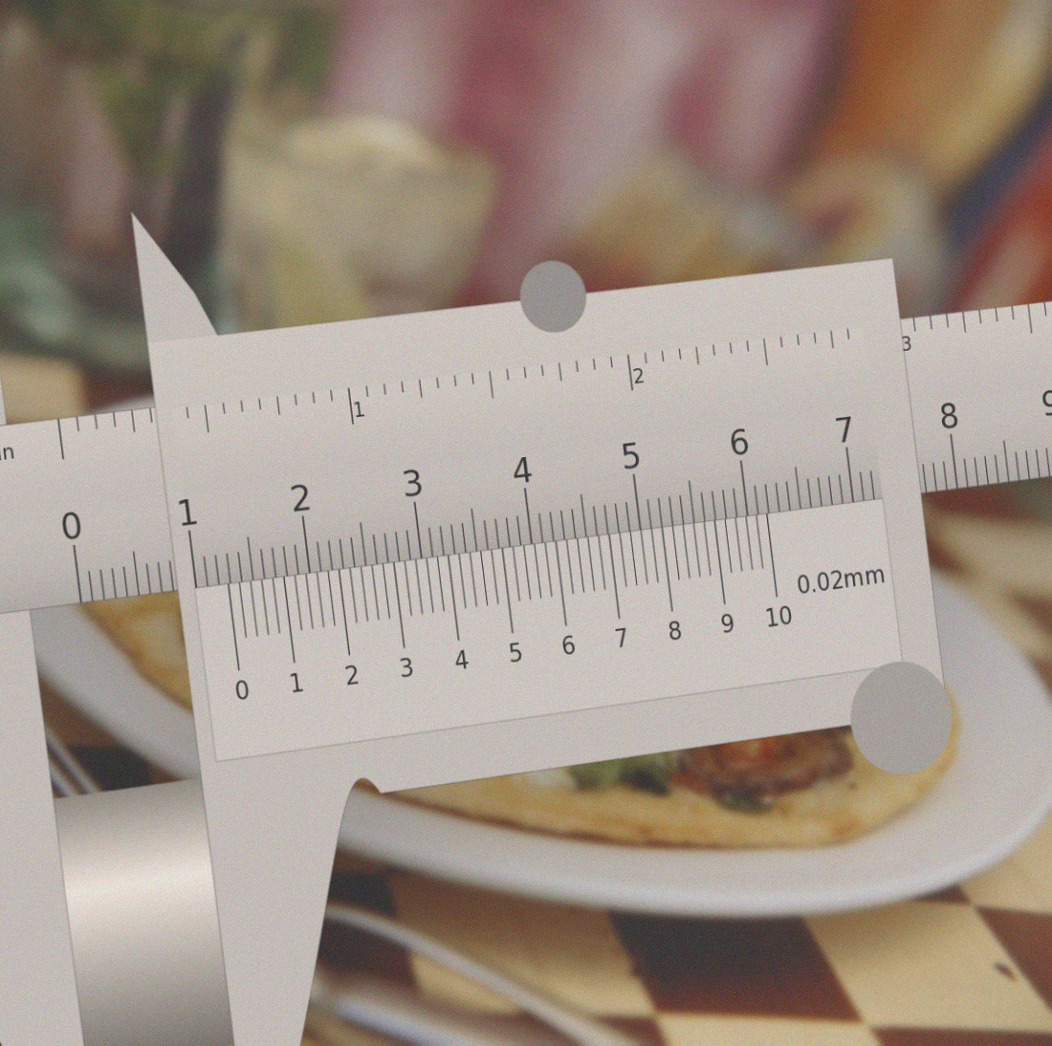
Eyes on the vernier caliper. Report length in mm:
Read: 12.8 mm
